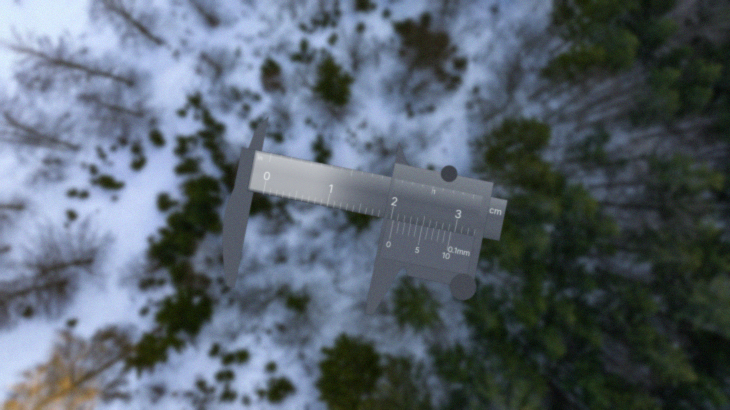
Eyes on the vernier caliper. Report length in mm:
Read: 20.4 mm
